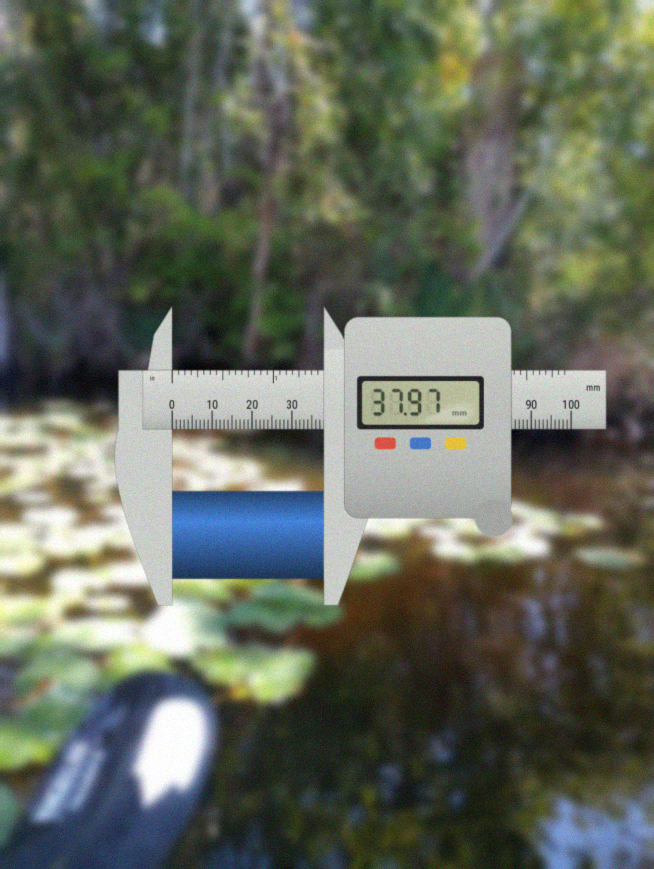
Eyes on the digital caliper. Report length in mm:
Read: 37.97 mm
